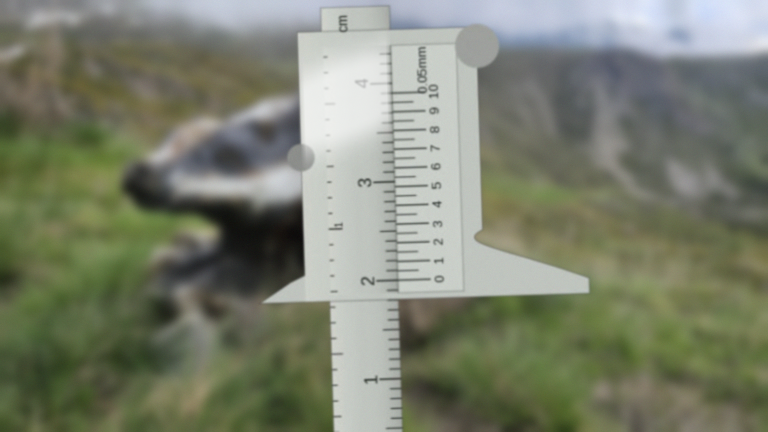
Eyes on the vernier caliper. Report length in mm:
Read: 20.0 mm
